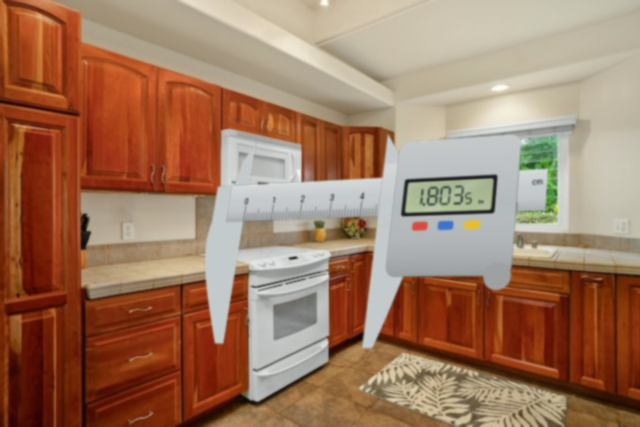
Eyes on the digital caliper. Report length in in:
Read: 1.8035 in
